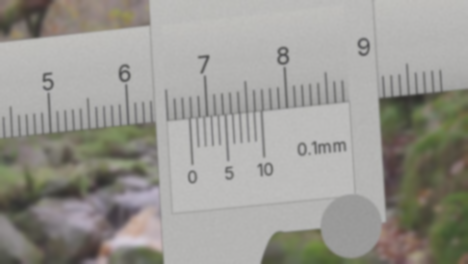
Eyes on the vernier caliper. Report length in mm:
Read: 67.8 mm
